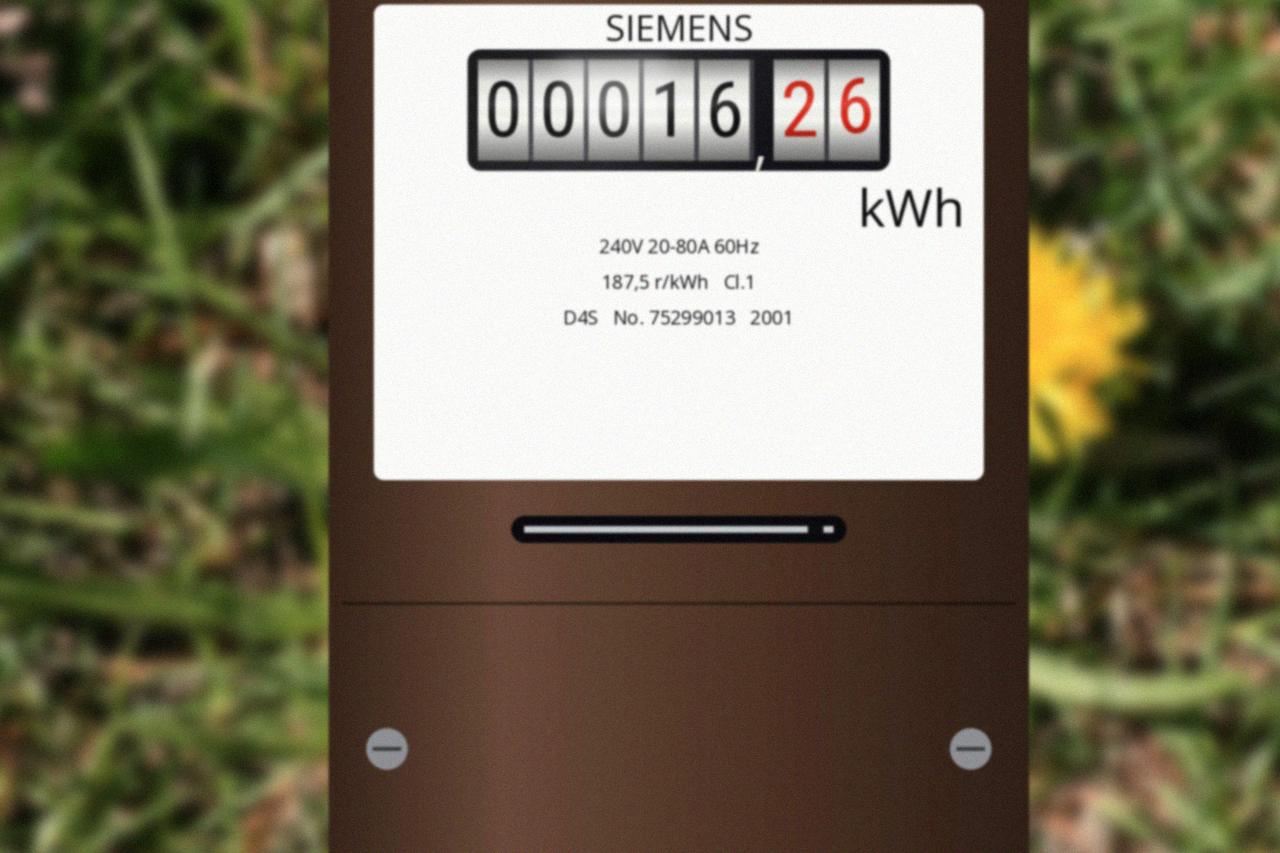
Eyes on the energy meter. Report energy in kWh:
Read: 16.26 kWh
